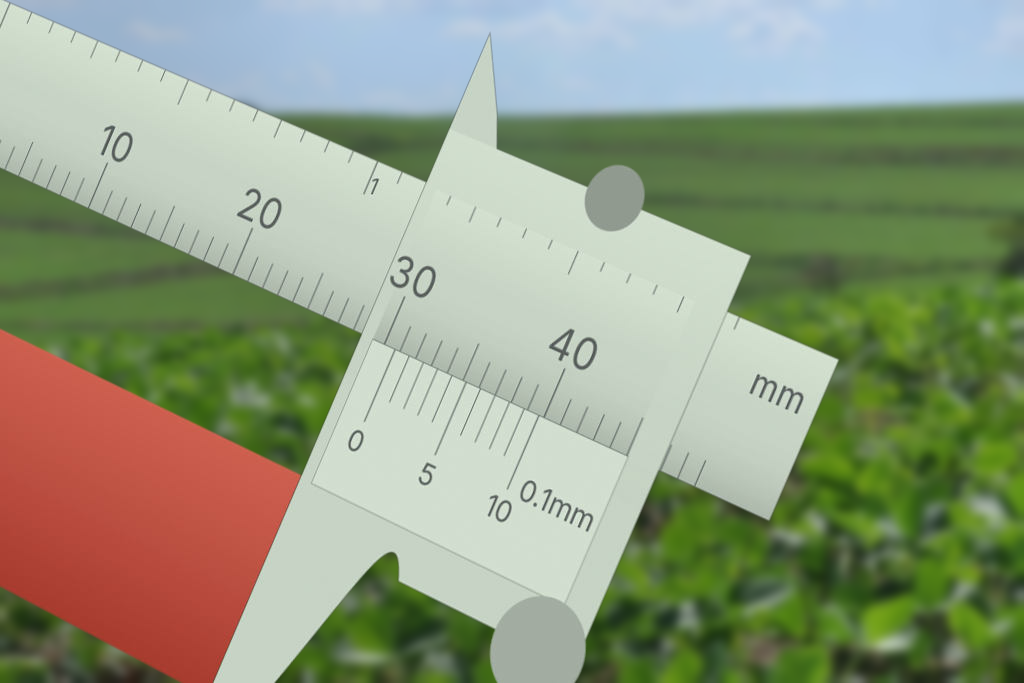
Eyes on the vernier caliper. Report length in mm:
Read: 30.7 mm
